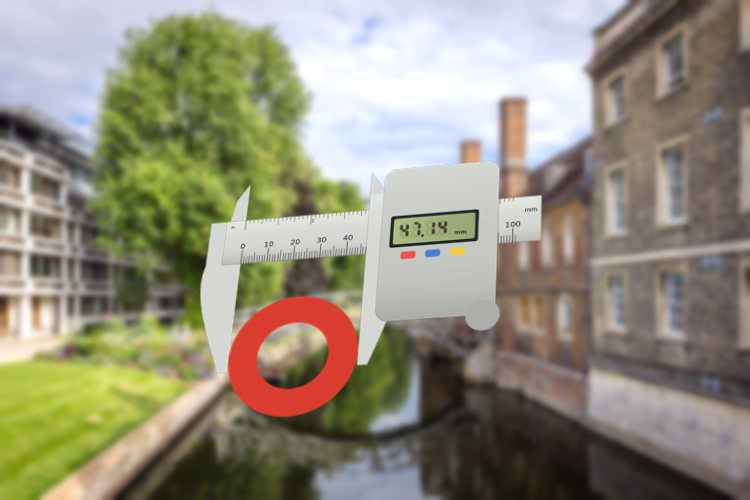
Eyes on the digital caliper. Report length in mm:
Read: 47.14 mm
